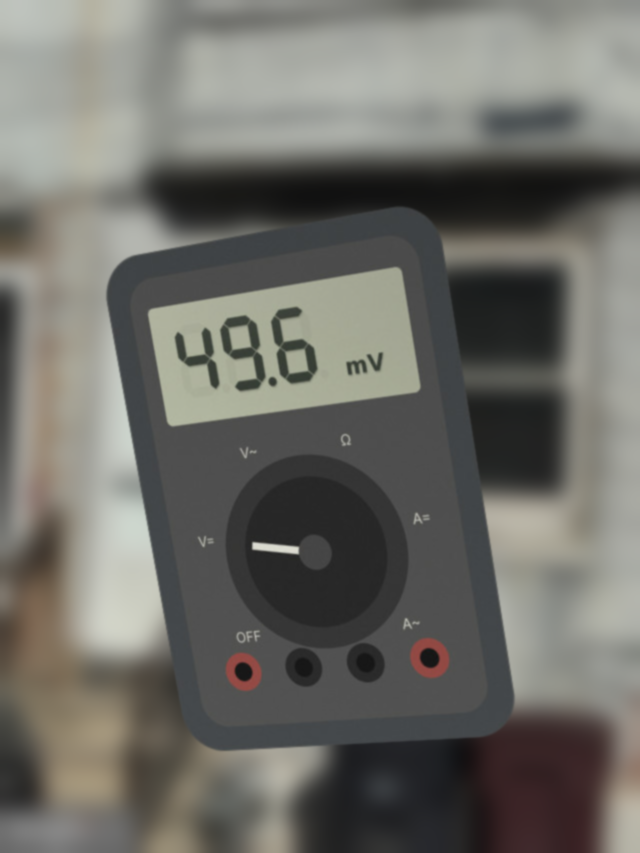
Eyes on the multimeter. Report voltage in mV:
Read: 49.6 mV
